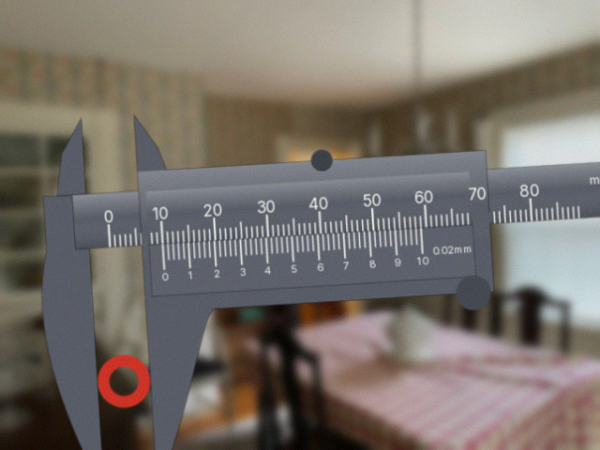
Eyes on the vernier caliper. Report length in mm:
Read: 10.0 mm
